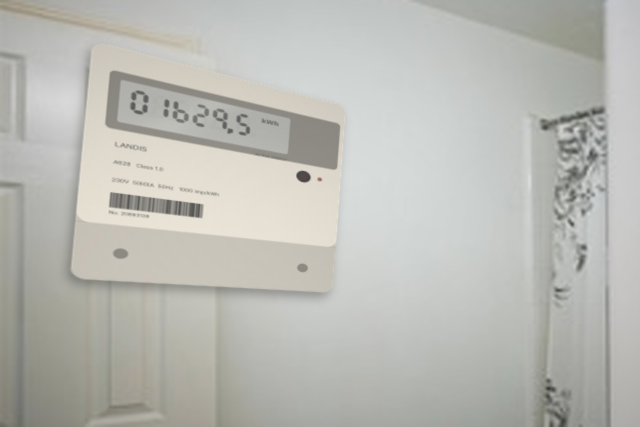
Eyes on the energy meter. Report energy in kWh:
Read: 1629.5 kWh
